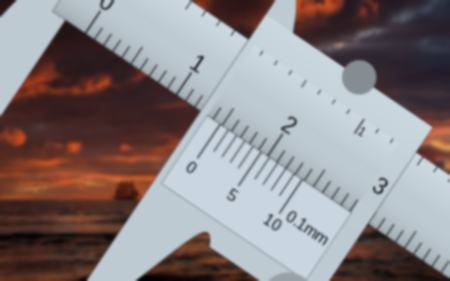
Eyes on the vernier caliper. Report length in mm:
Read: 14.8 mm
